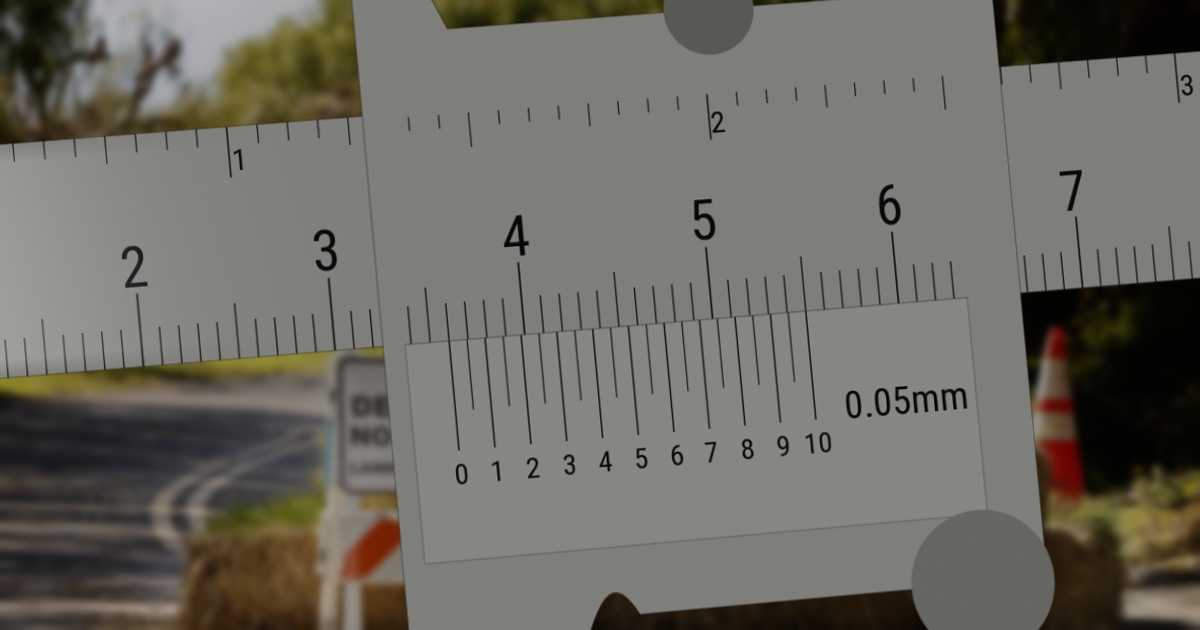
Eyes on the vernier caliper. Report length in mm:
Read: 36.0 mm
